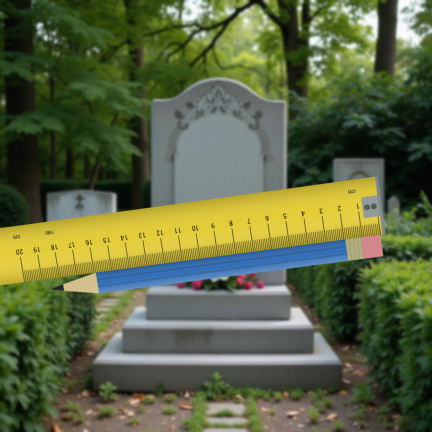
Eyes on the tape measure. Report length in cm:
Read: 18.5 cm
